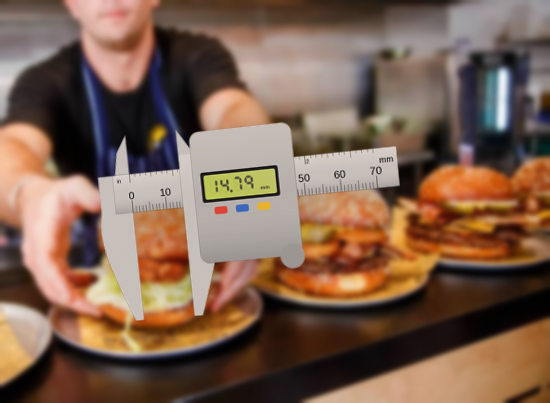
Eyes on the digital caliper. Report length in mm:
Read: 14.79 mm
